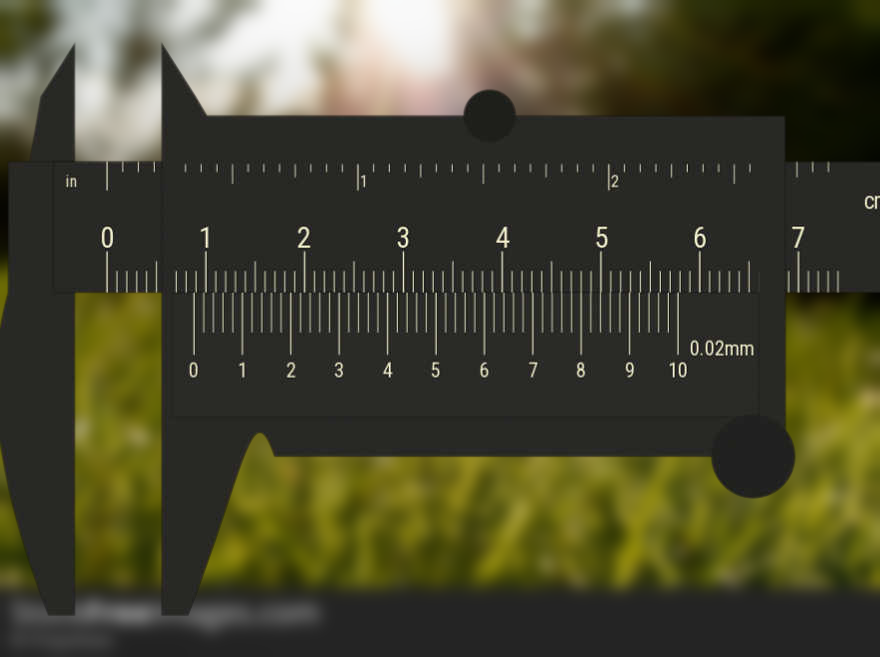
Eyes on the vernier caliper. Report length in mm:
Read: 8.8 mm
